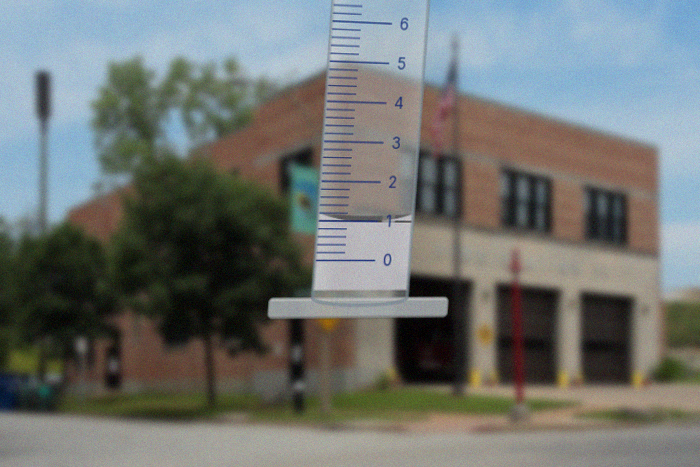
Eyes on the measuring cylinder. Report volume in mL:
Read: 1 mL
